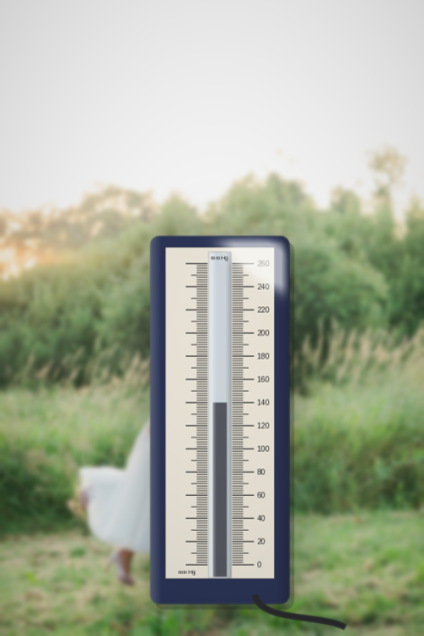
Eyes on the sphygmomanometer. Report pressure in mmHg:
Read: 140 mmHg
